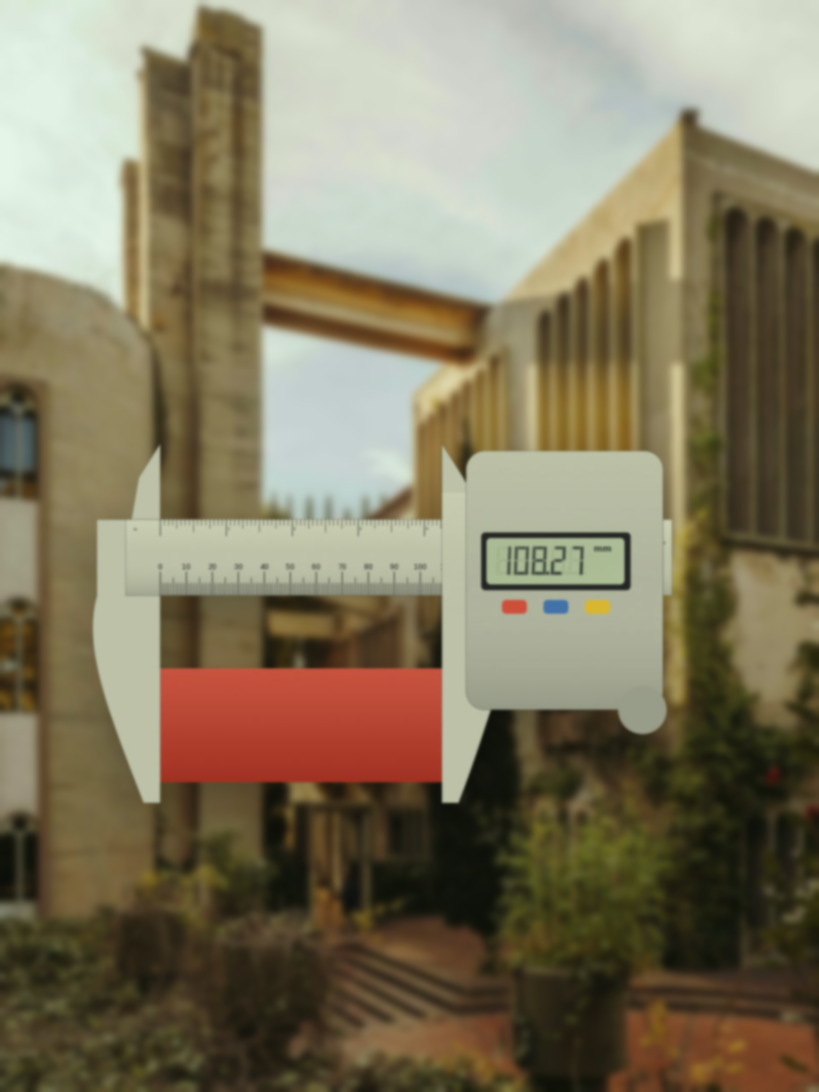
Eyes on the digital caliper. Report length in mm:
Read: 108.27 mm
